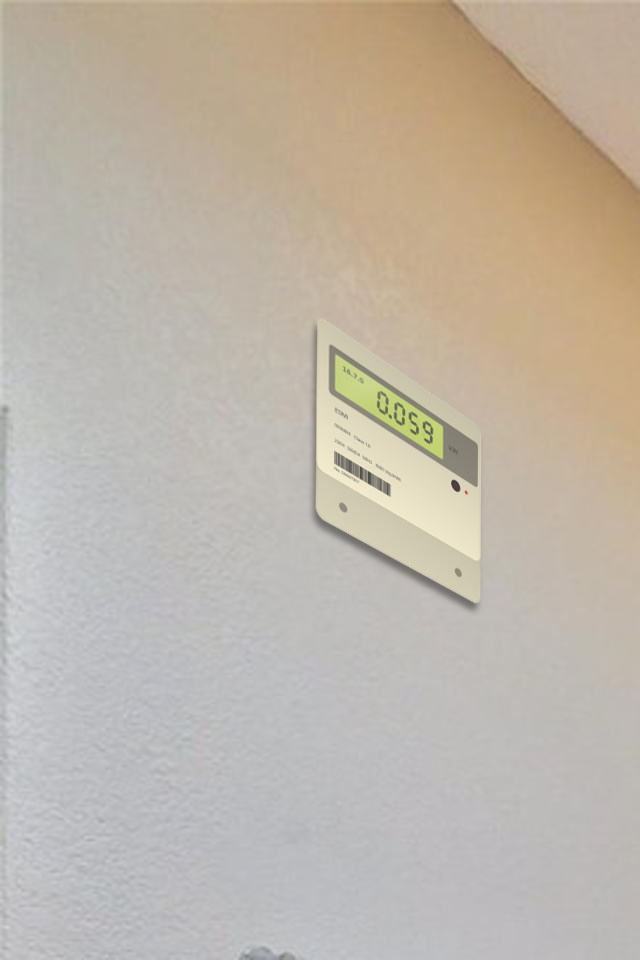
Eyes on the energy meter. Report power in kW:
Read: 0.059 kW
